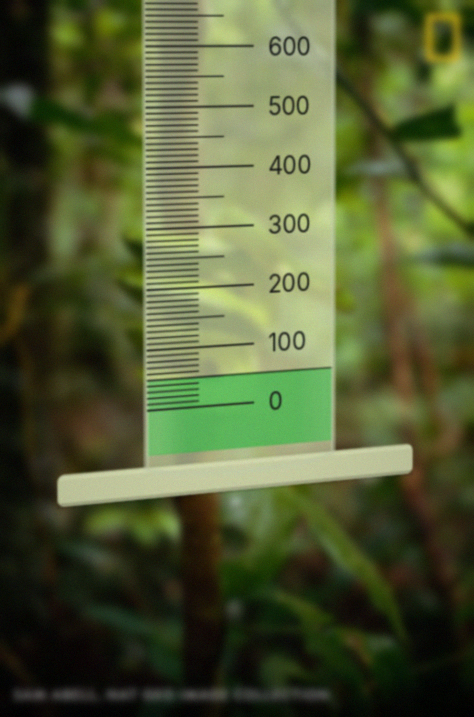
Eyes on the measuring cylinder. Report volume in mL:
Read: 50 mL
